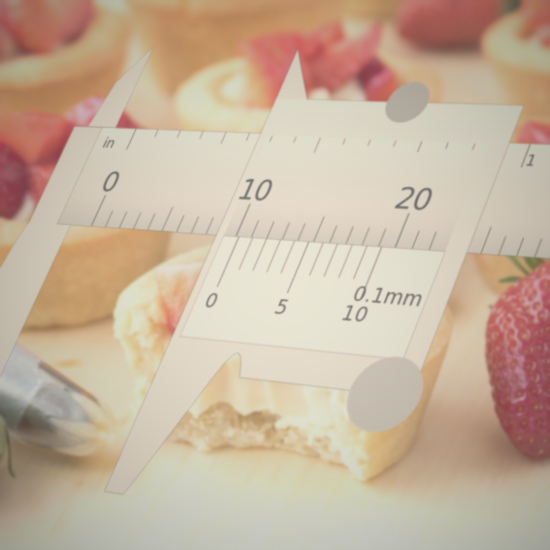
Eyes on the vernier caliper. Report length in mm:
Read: 10.2 mm
